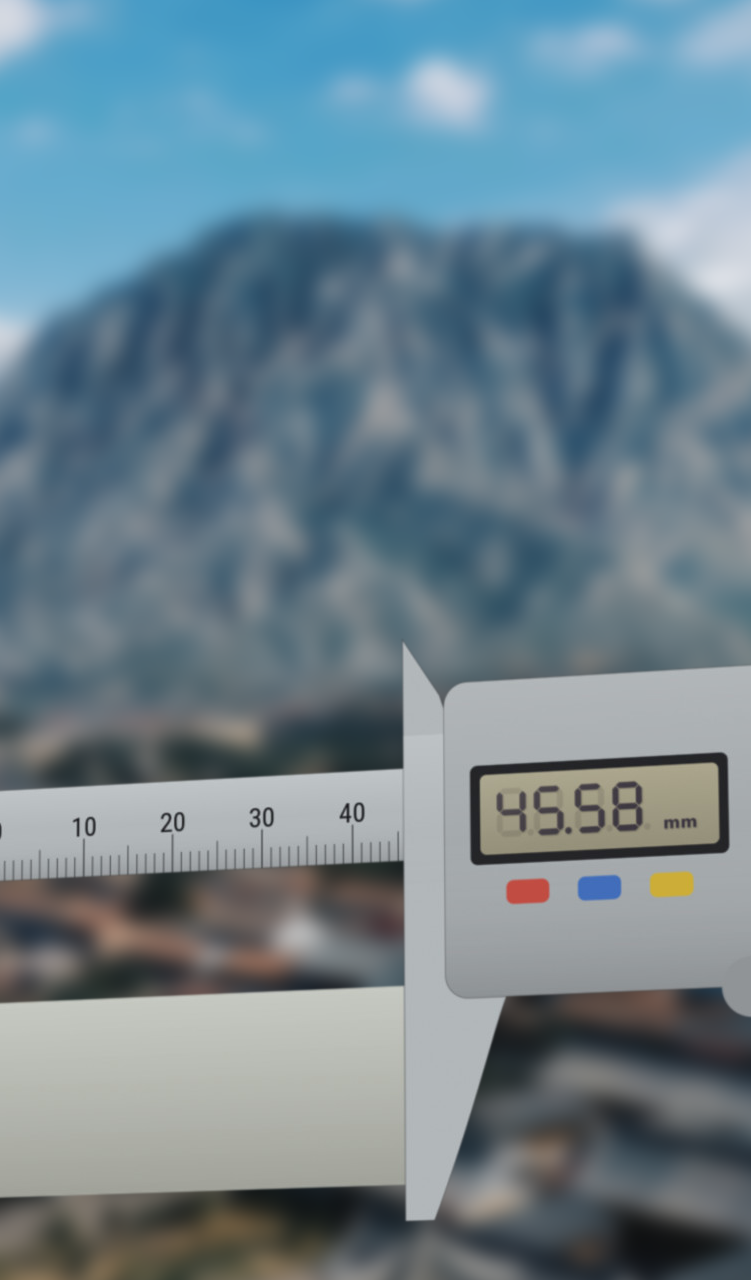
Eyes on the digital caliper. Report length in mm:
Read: 45.58 mm
